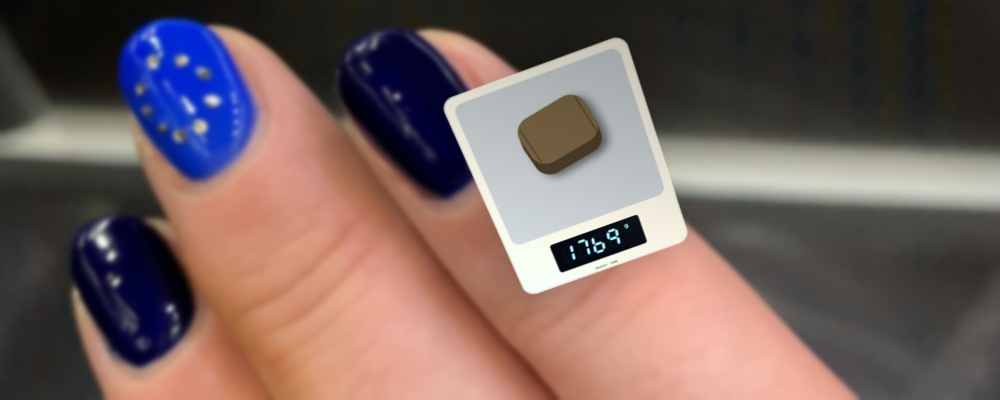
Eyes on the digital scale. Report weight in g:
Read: 1769 g
